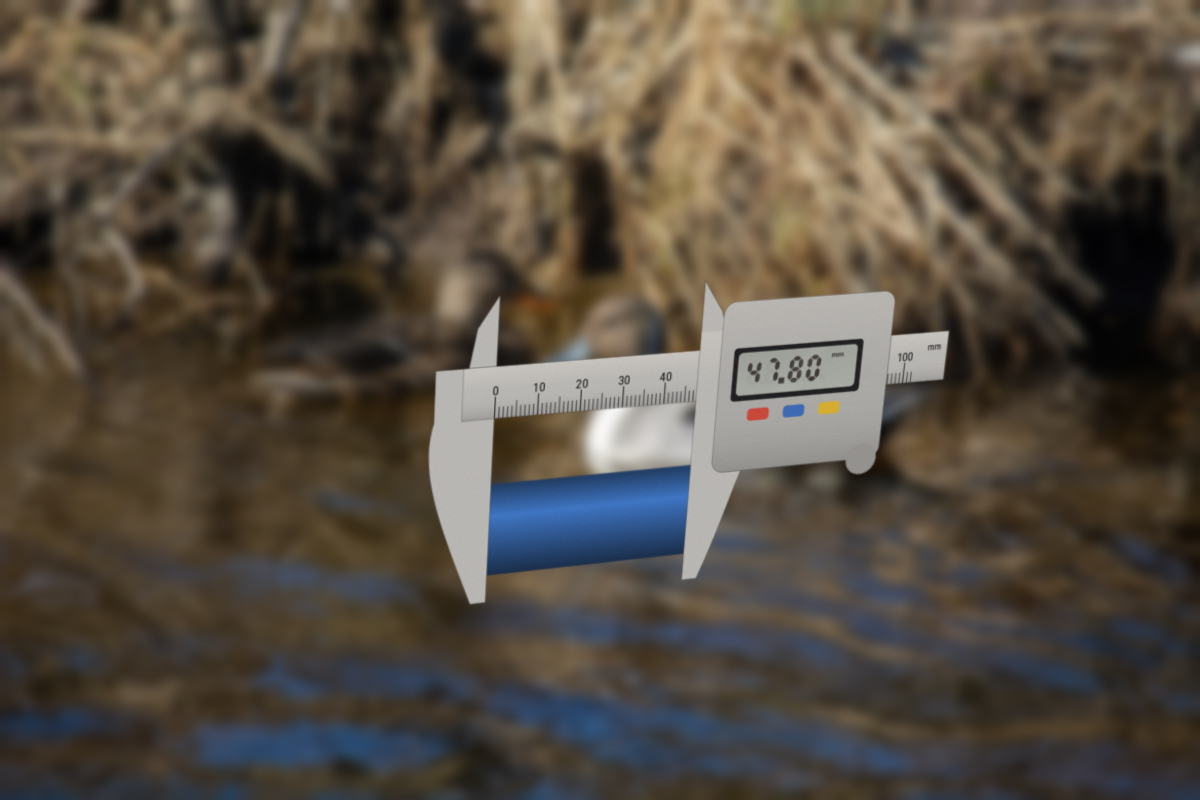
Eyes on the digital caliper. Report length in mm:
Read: 47.80 mm
